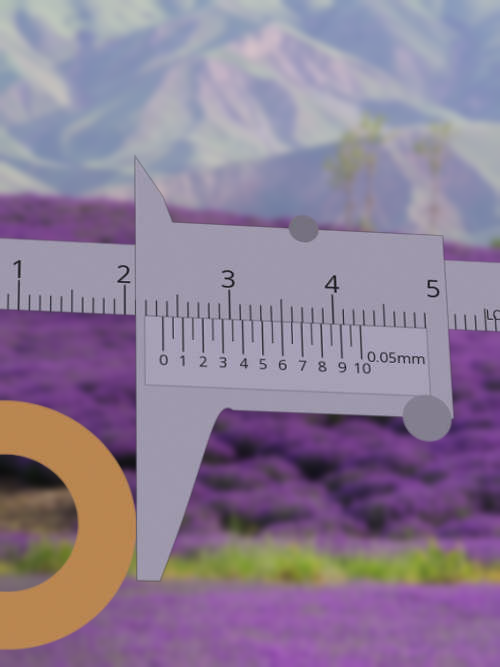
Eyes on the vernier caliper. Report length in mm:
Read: 23.6 mm
